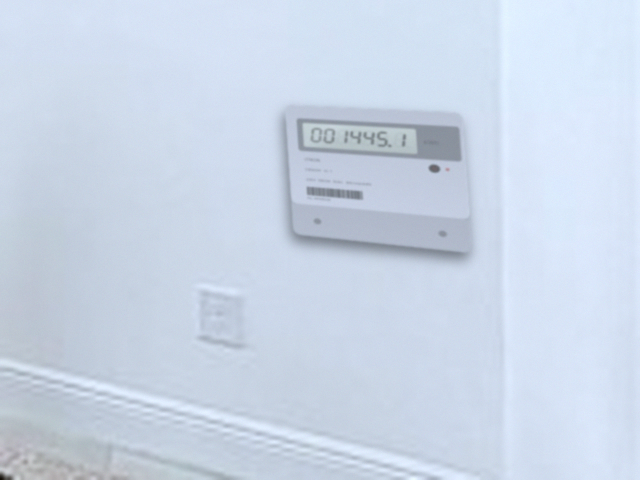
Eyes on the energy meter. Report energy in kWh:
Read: 1445.1 kWh
